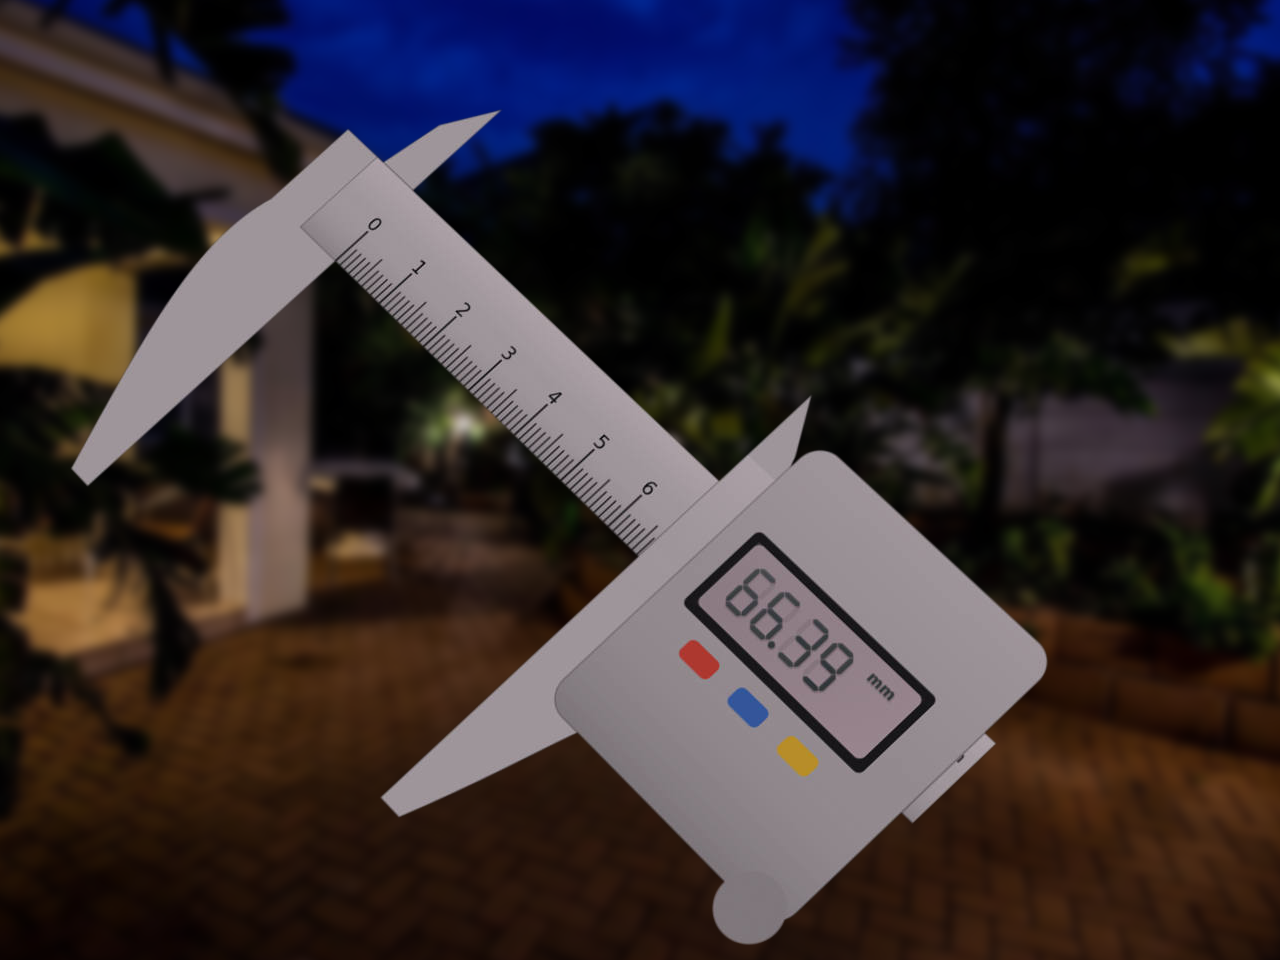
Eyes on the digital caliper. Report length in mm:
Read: 66.39 mm
